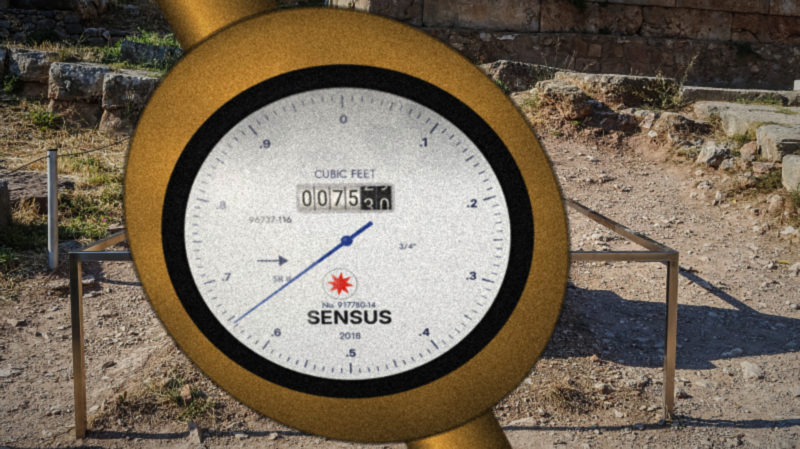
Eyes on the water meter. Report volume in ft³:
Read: 7529.64 ft³
